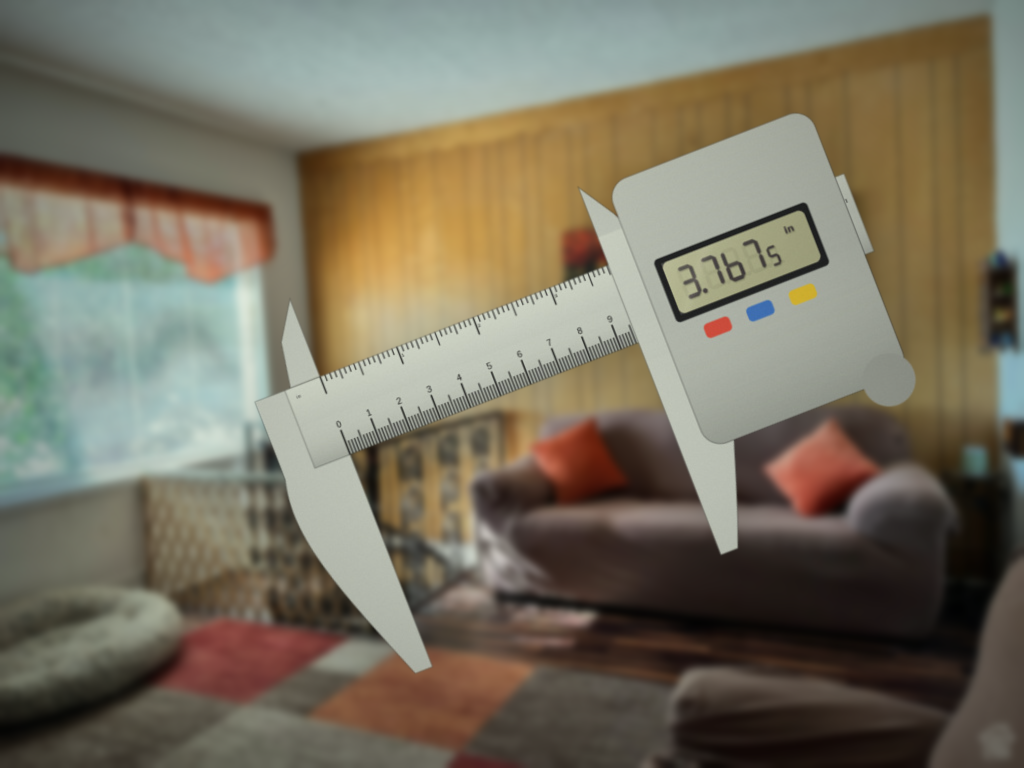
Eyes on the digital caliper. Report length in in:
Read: 3.7675 in
